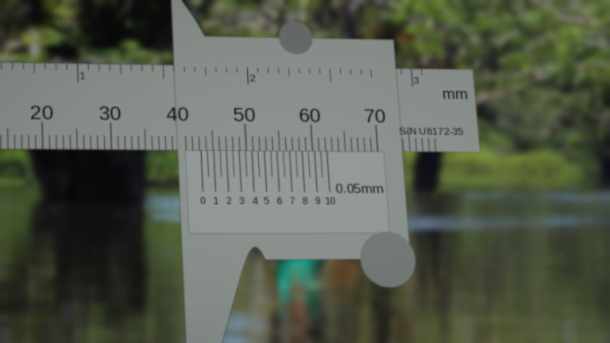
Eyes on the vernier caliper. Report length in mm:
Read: 43.2 mm
